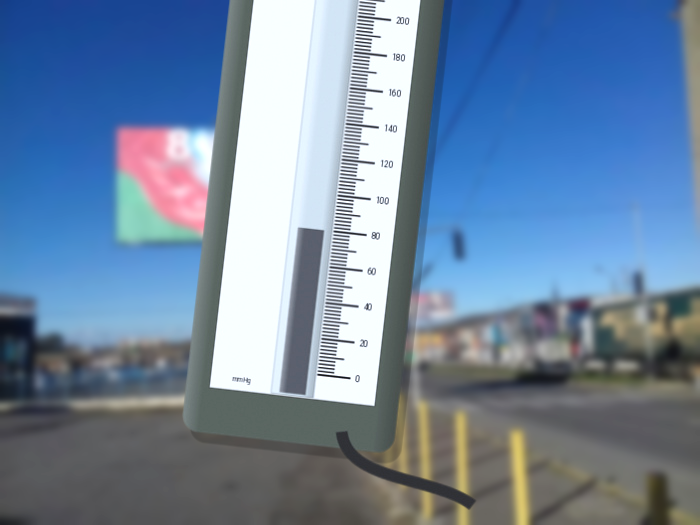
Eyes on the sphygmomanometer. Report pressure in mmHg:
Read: 80 mmHg
